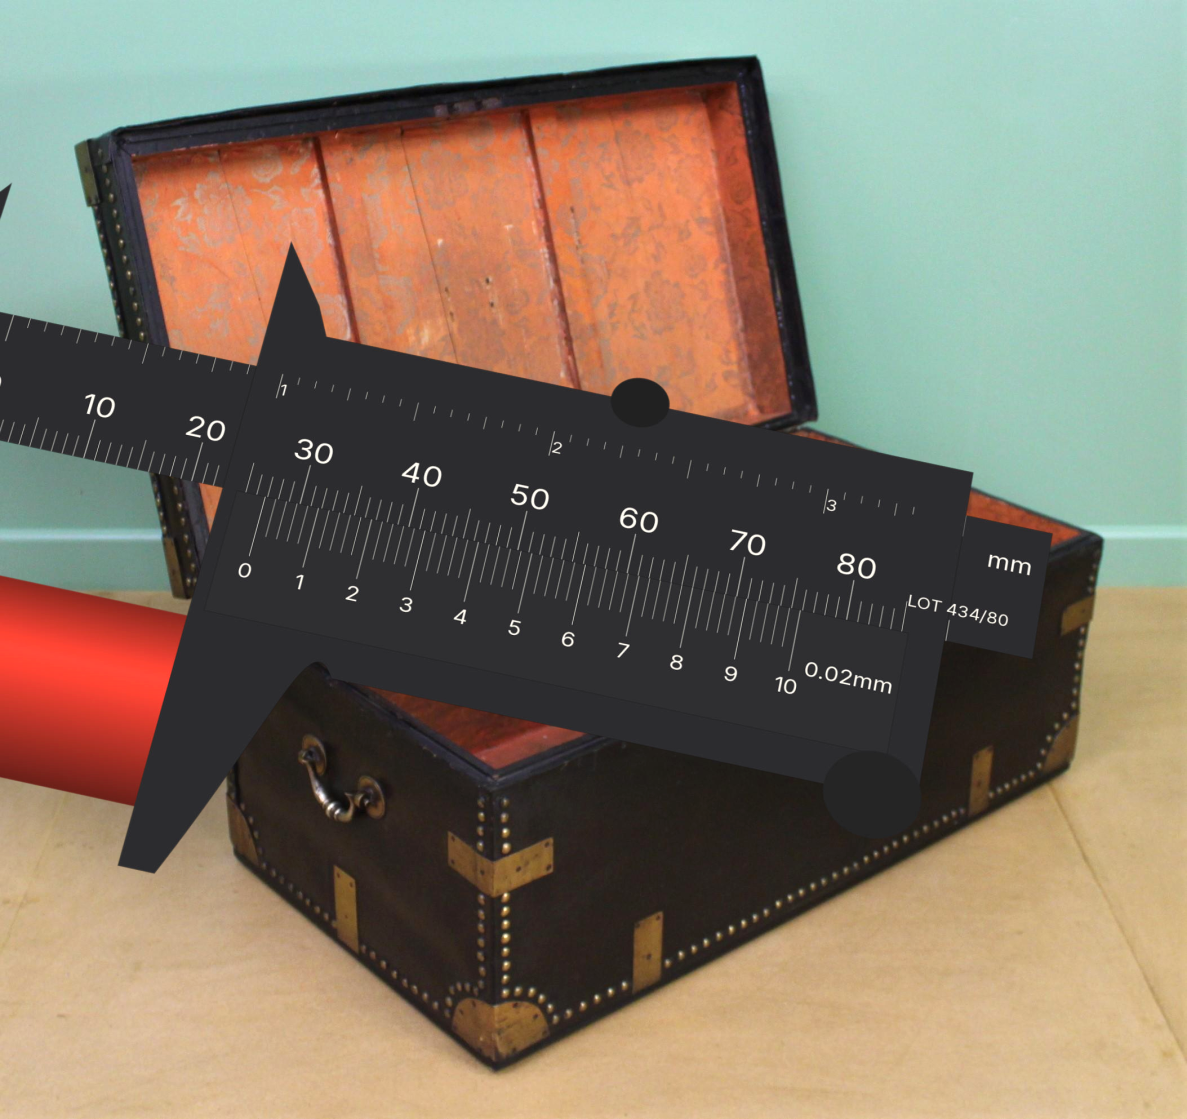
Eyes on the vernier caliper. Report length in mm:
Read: 26.8 mm
